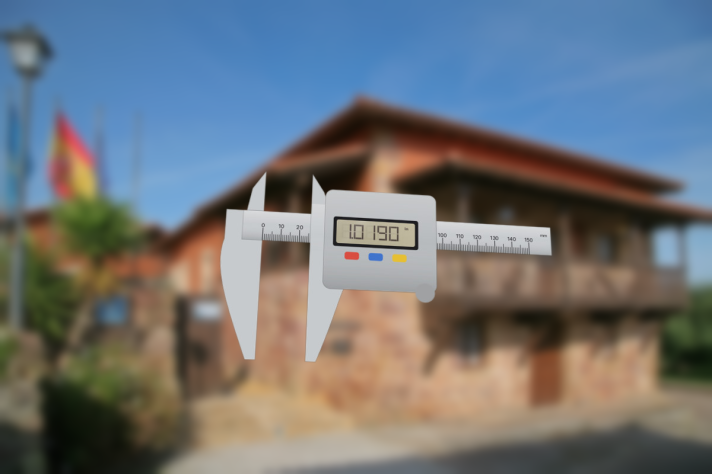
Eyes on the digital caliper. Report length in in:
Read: 1.0190 in
